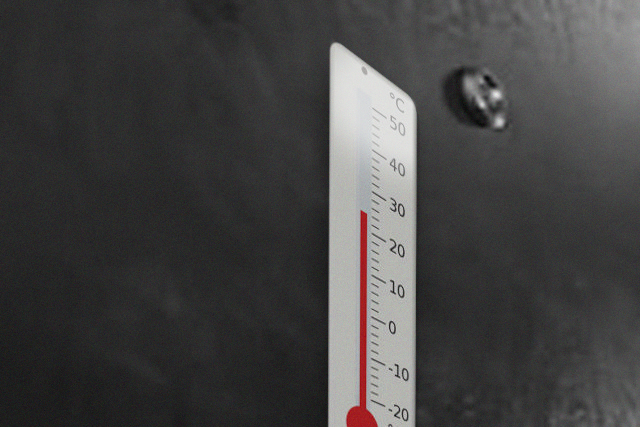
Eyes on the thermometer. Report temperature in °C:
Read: 24 °C
